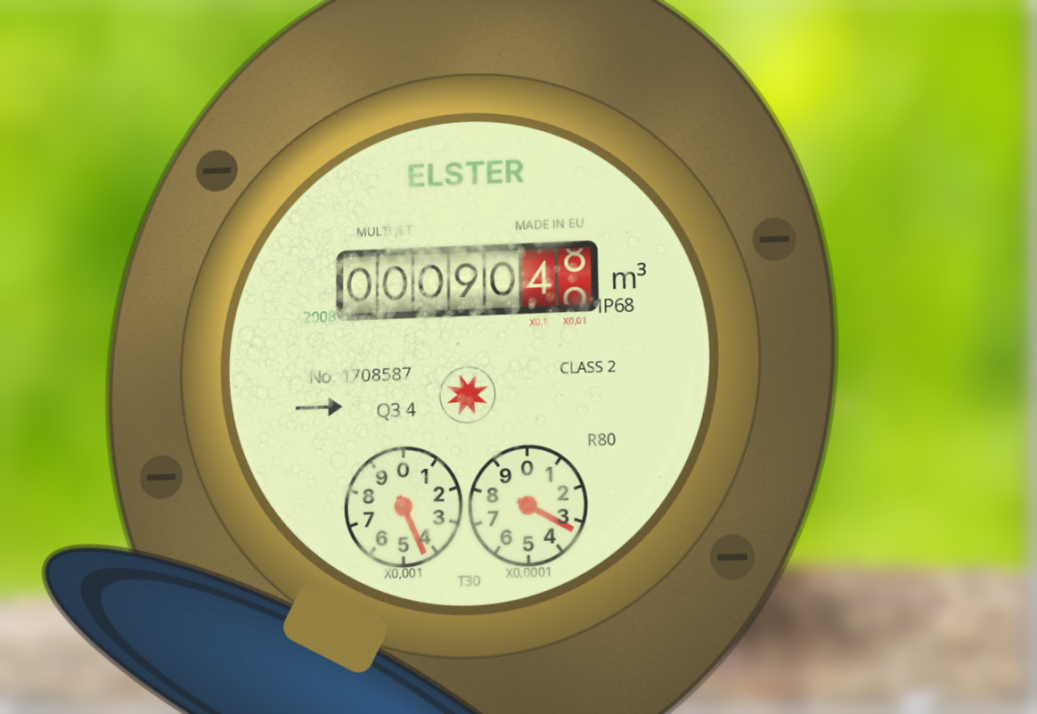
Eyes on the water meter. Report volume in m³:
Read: 90.4843 m³
